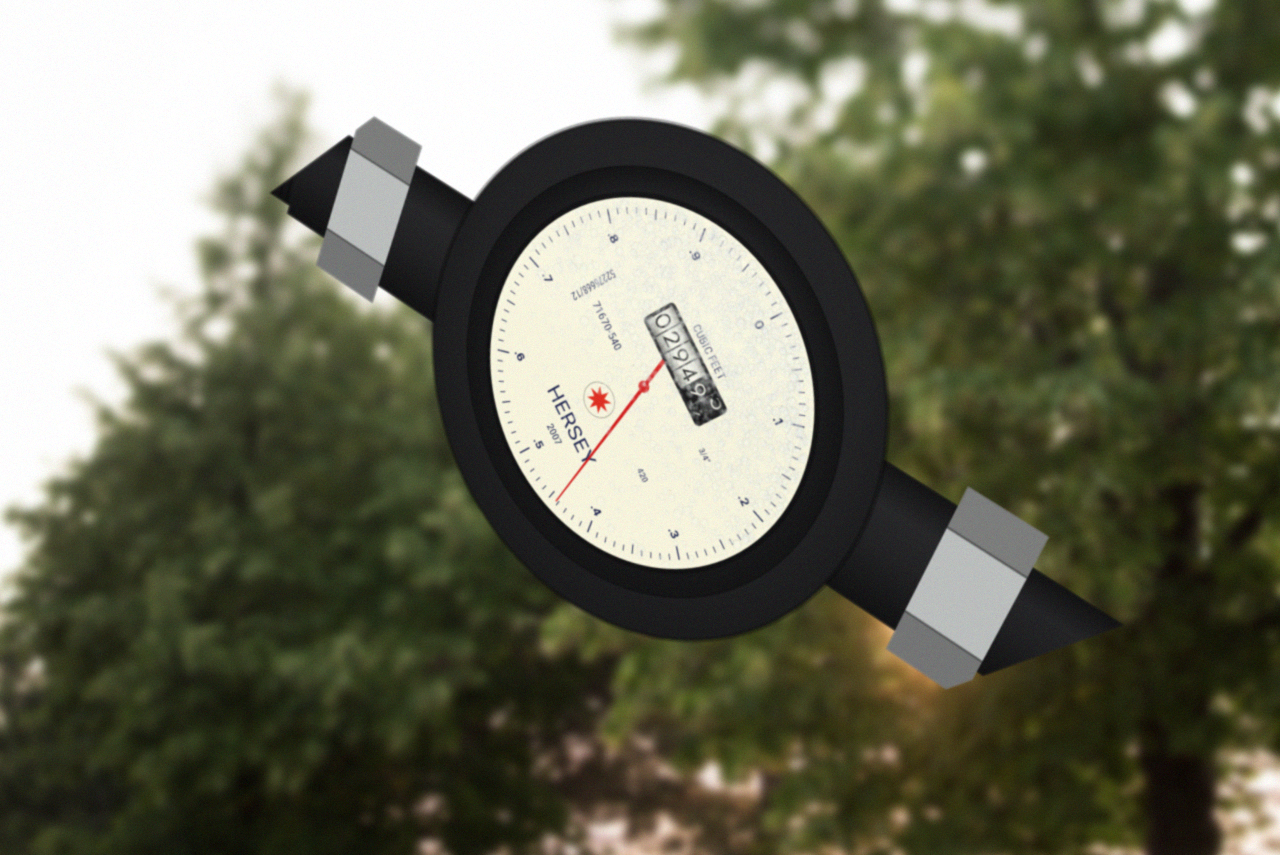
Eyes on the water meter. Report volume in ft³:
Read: 29495.44 ft³
